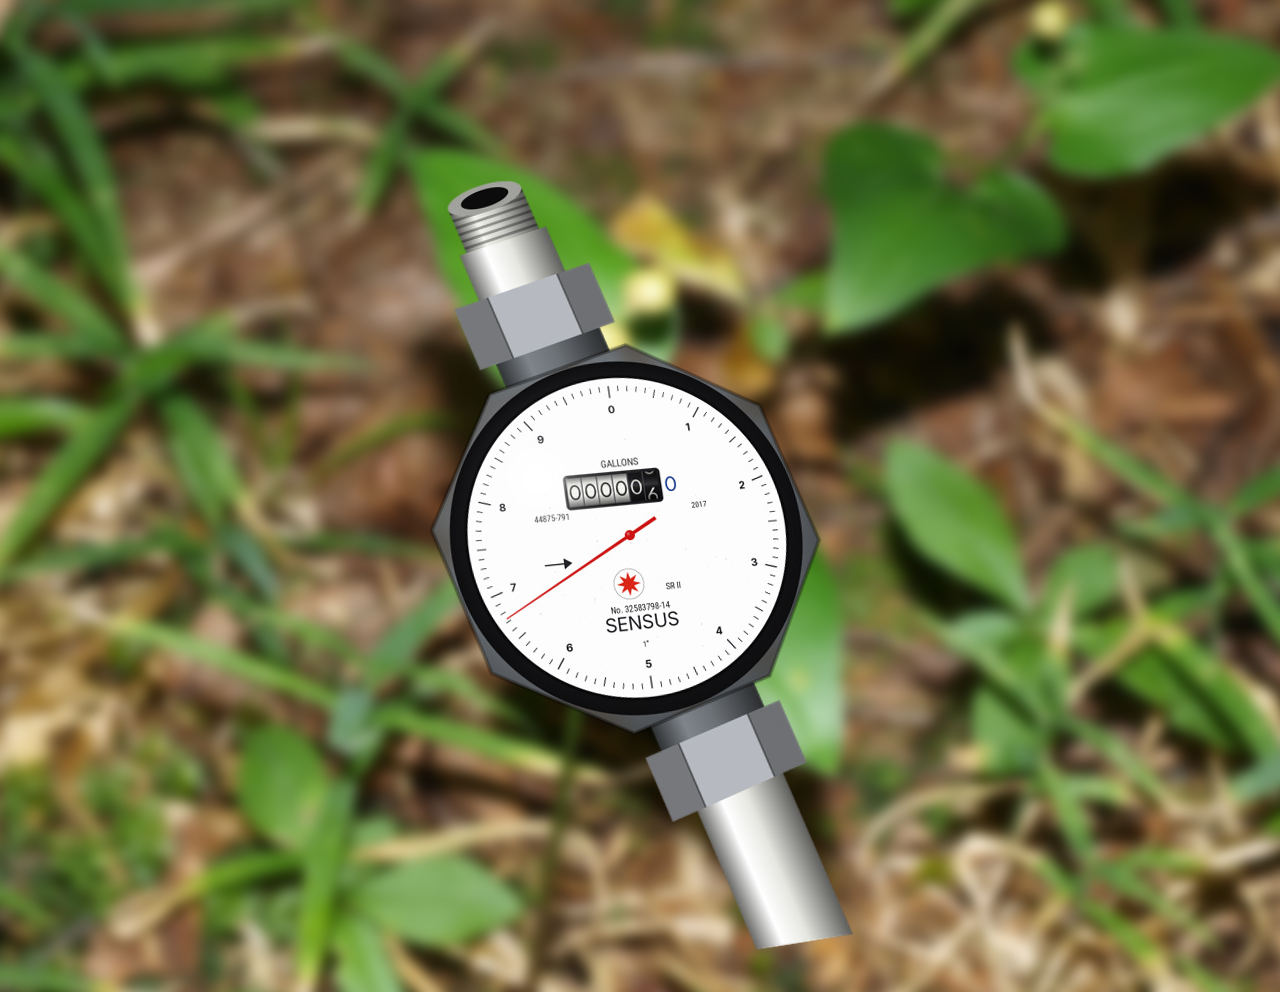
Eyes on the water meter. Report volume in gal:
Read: 56.7 gal
